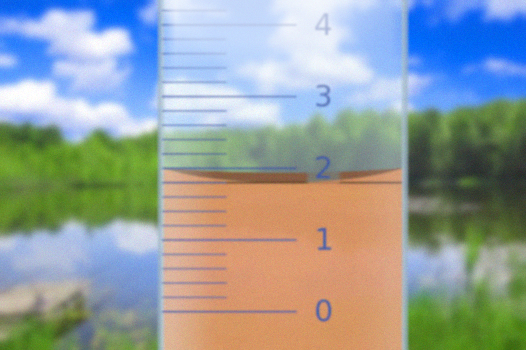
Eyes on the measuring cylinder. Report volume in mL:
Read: 1.8 mL
